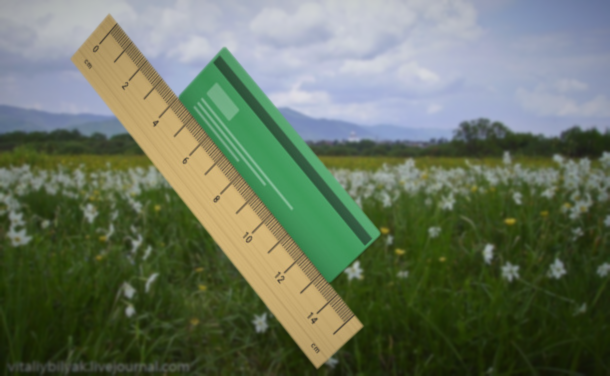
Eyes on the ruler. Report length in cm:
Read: 9.5 cm
